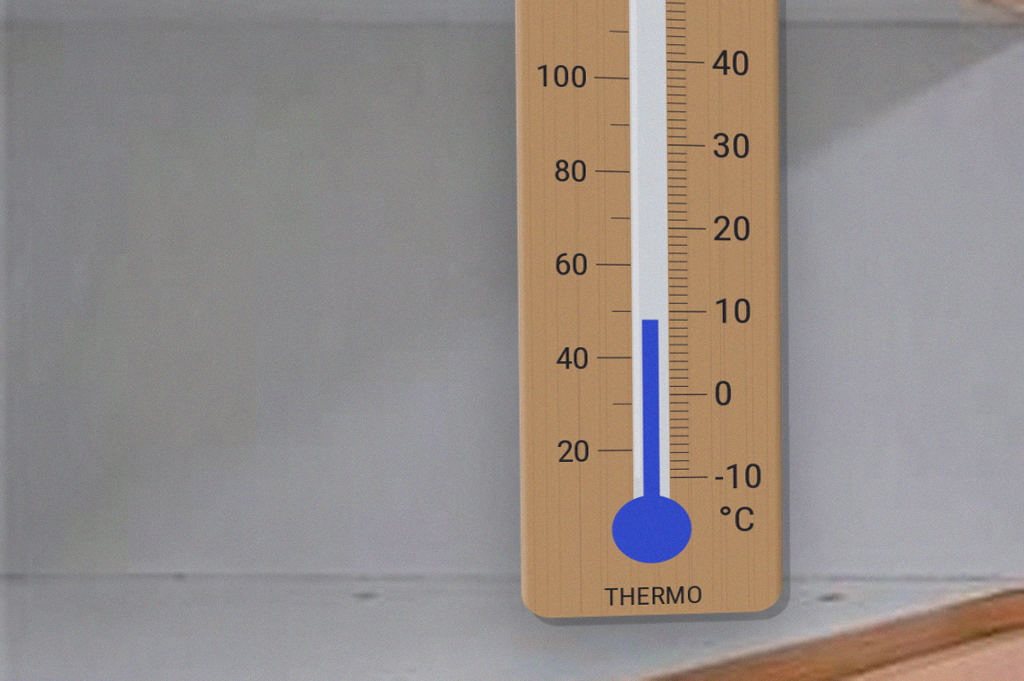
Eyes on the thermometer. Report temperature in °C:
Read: 9 °C
